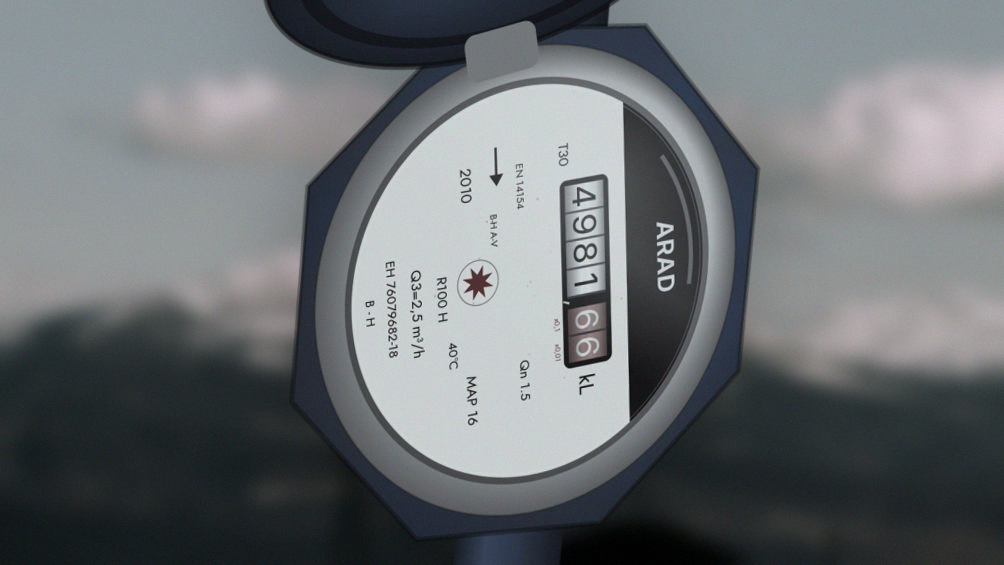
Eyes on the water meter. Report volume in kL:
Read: 4981.66 kL
